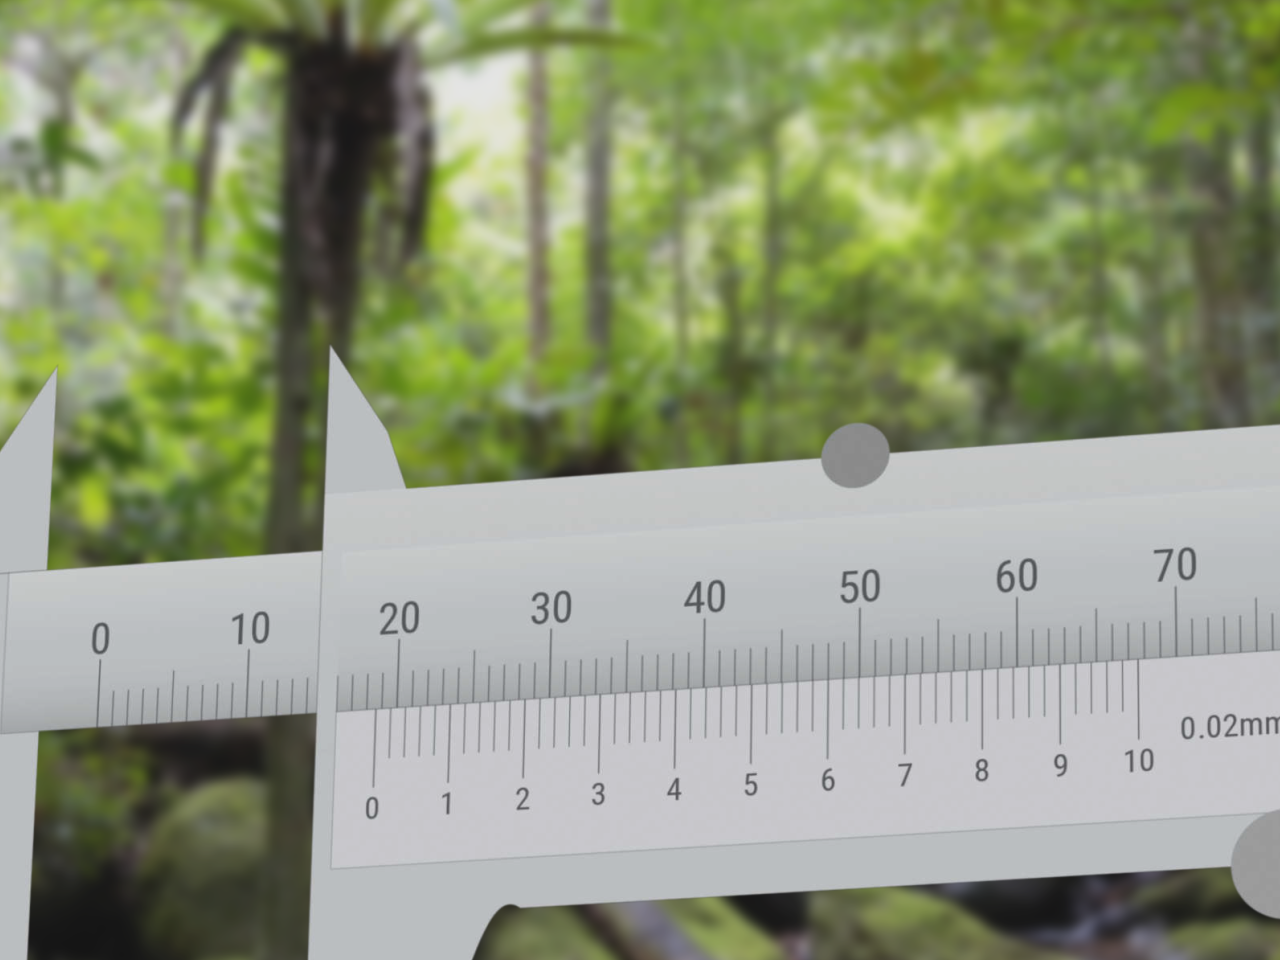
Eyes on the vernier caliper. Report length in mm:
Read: 18.6 mm
